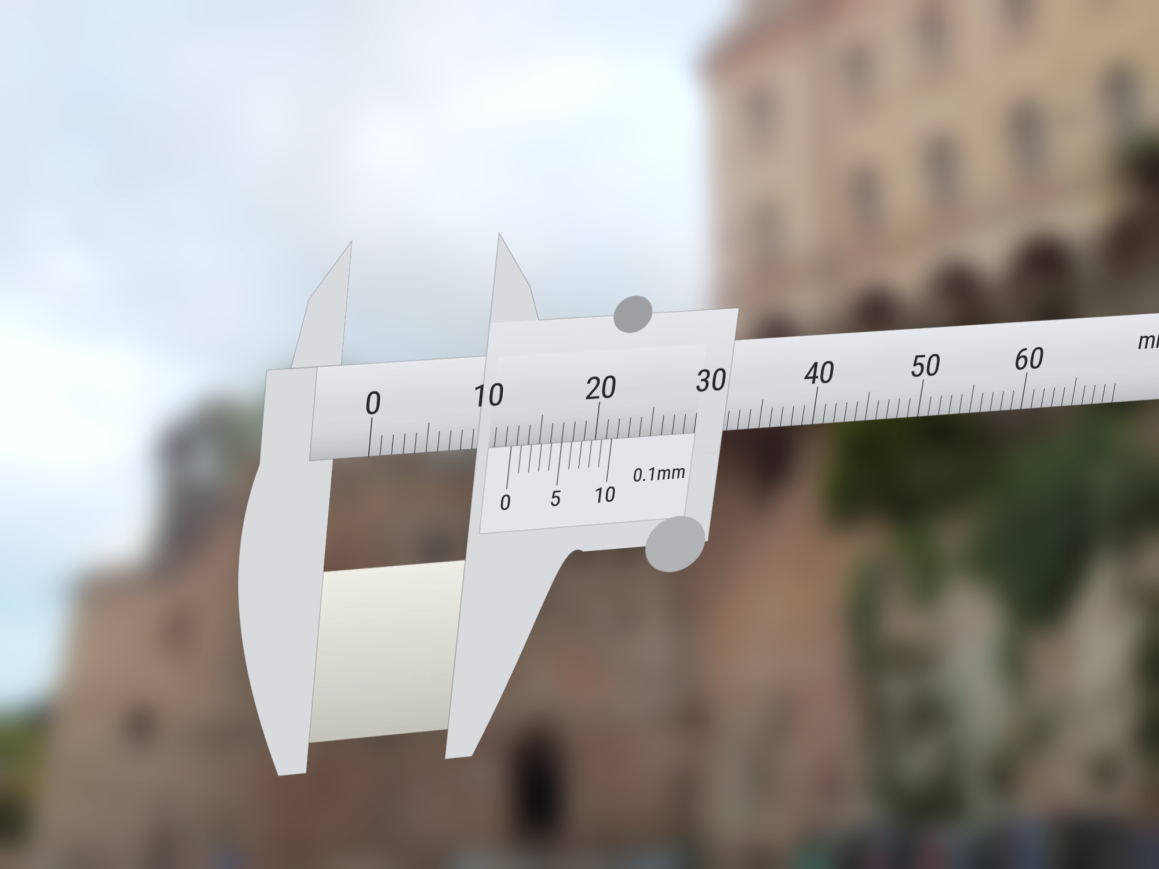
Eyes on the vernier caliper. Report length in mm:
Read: 12.5 mm
